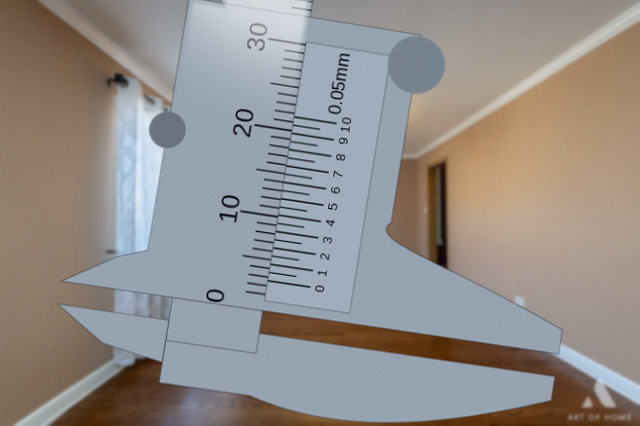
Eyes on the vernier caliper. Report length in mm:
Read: 2.6 mm
